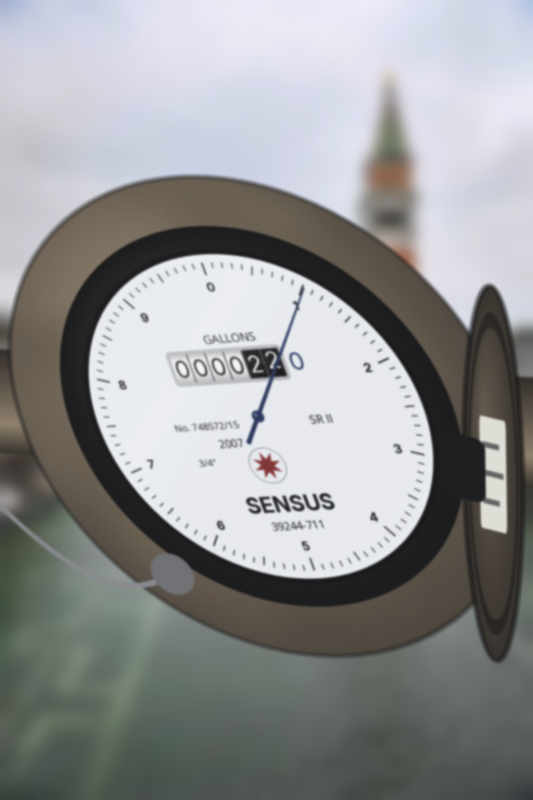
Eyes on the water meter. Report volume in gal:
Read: 221.0 gal
